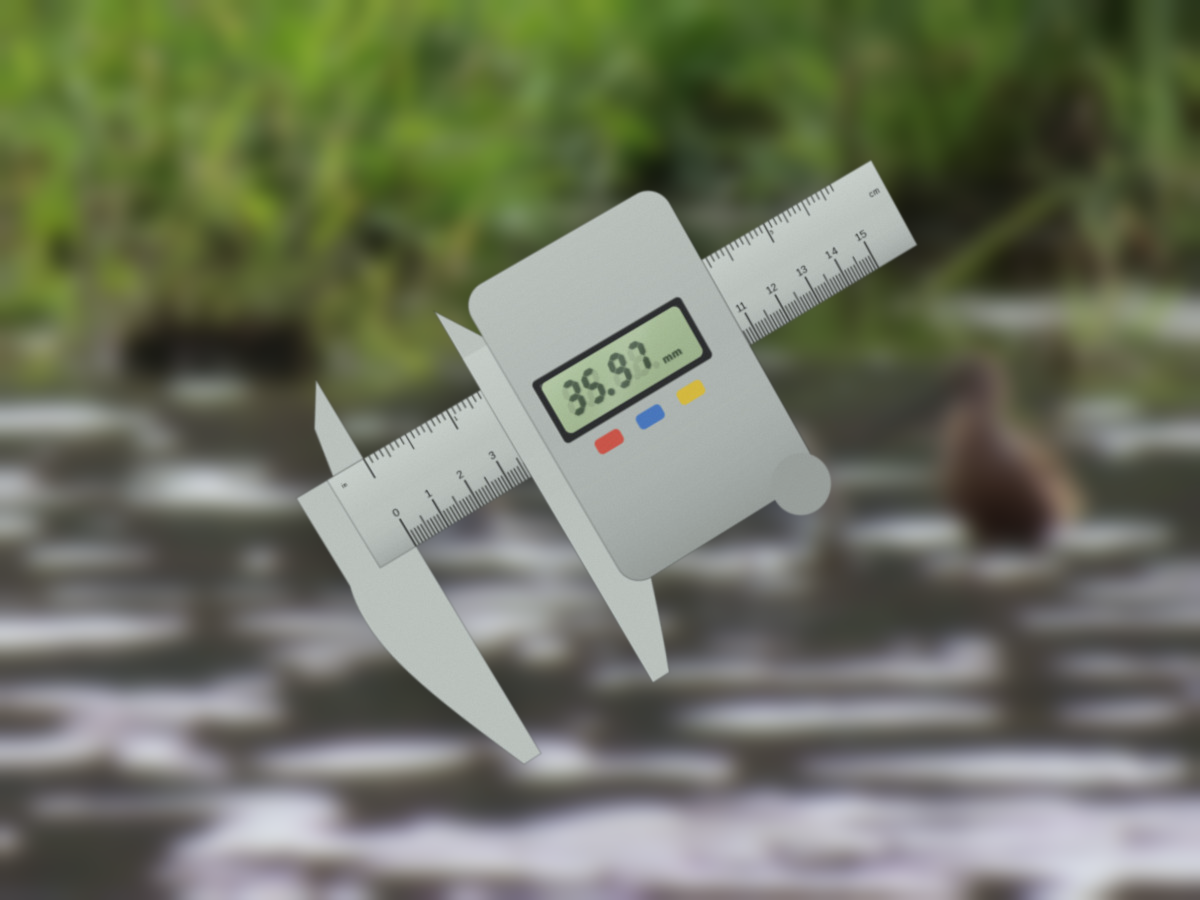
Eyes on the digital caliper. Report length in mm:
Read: 35.97 mm
